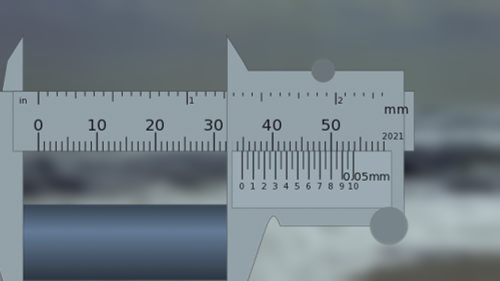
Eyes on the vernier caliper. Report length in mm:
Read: 34.8 mm
